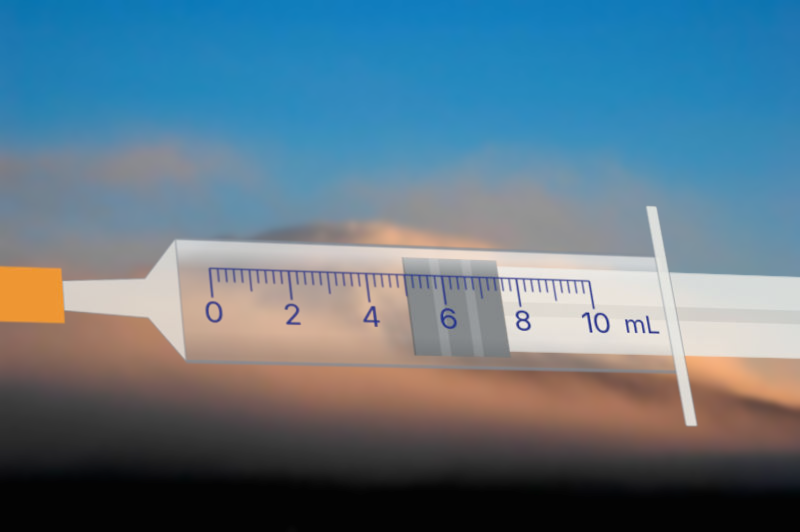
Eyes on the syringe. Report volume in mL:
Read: 5 mL
